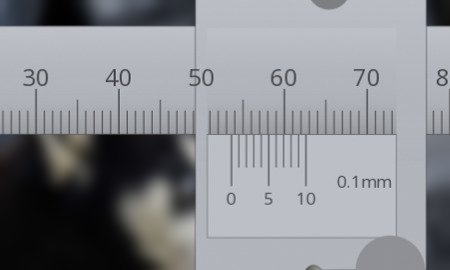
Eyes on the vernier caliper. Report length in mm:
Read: 53.6 mm
